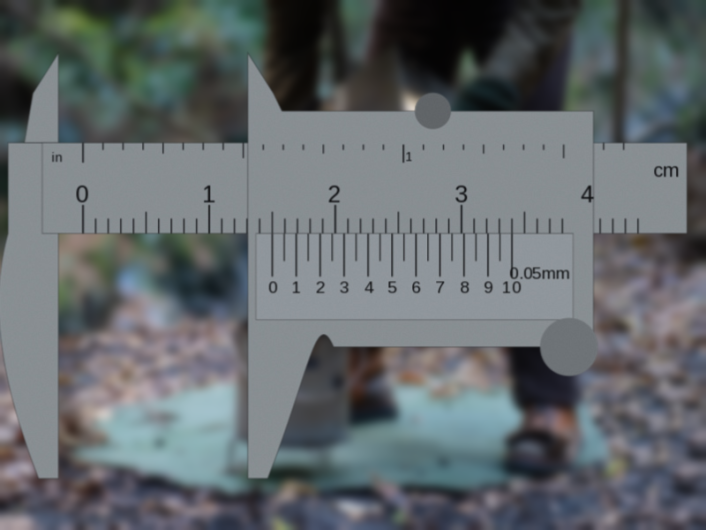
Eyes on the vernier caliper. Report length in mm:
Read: 15.0 mm
